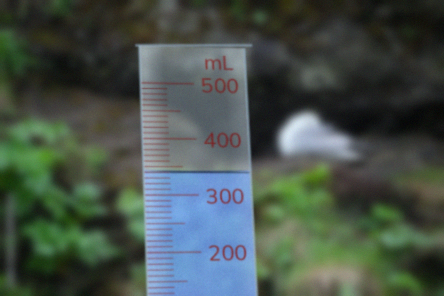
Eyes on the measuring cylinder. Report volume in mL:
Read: 340 mL
